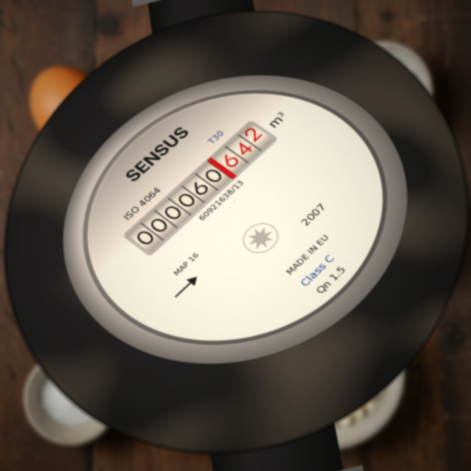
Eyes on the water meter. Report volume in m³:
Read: 60.642 m³
